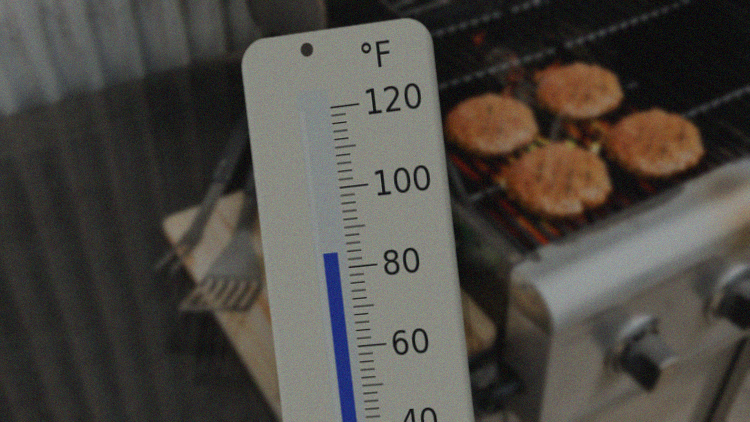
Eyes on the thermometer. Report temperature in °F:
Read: 84 °F
